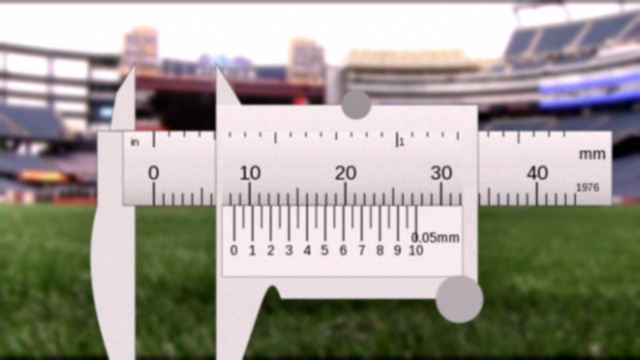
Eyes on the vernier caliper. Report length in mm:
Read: 8.4 mm
